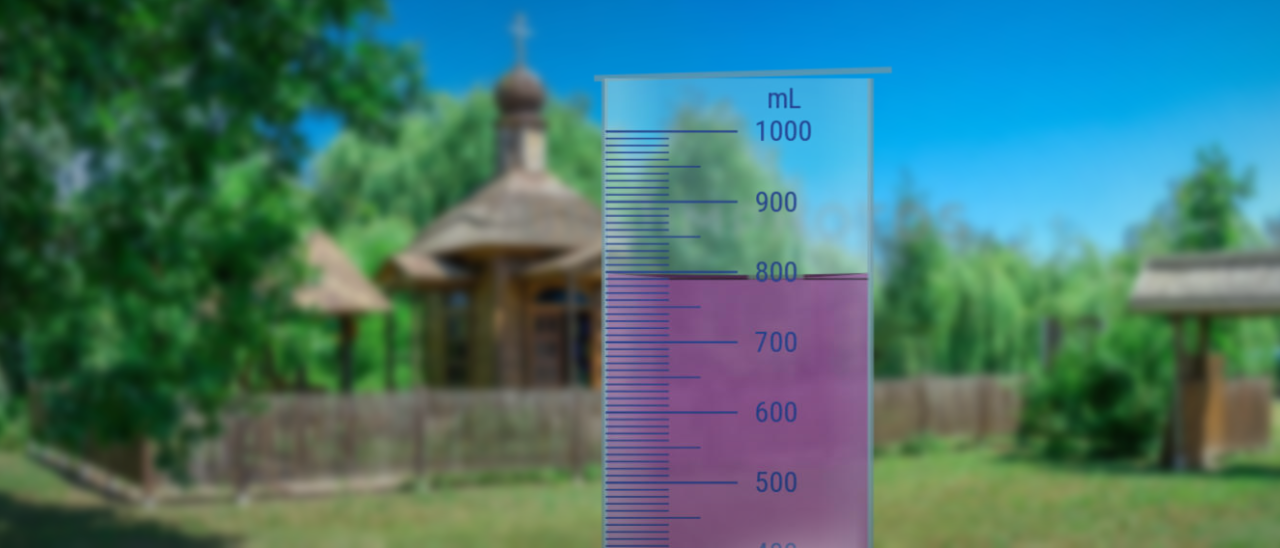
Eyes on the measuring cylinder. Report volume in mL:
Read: 790 mL
